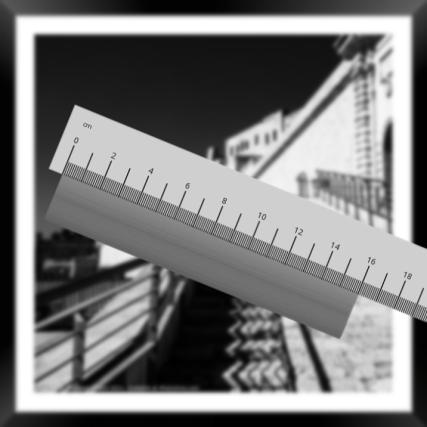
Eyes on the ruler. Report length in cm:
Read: 16 cm
